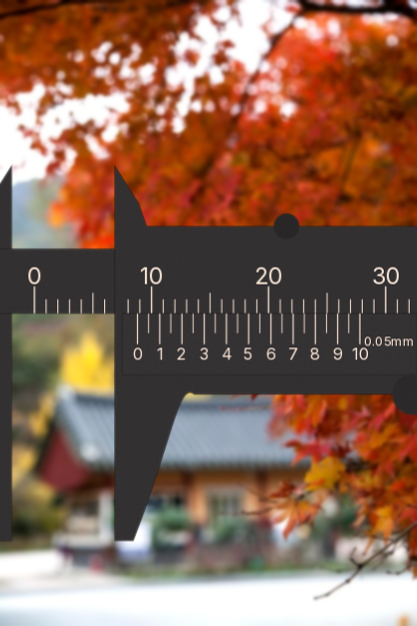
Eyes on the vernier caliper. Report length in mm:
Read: 8.8 mm
